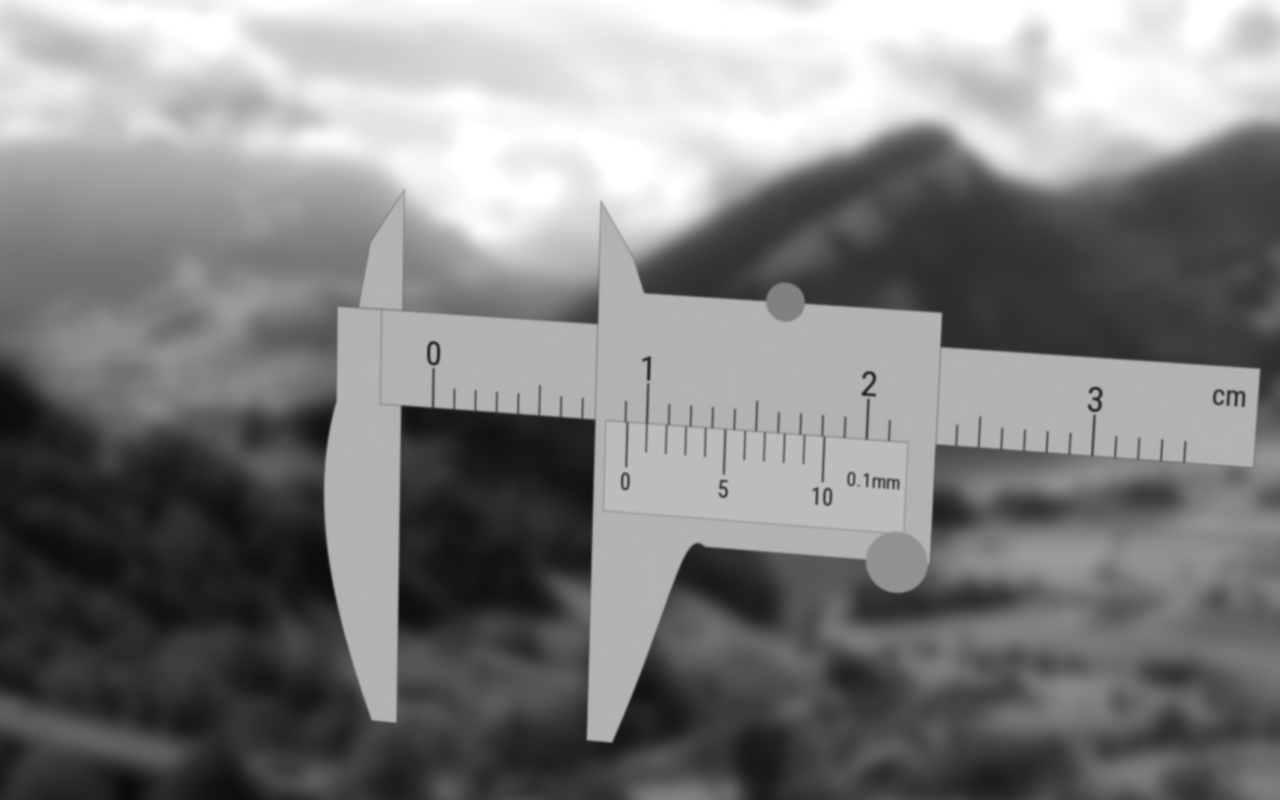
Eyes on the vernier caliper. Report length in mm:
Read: 9.1 mm
